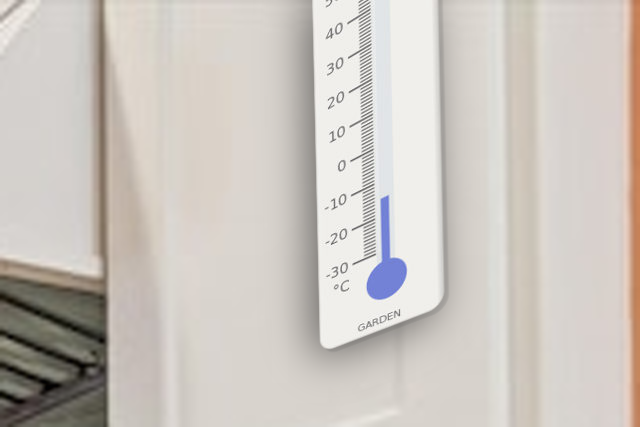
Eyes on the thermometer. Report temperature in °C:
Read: -15 °C
